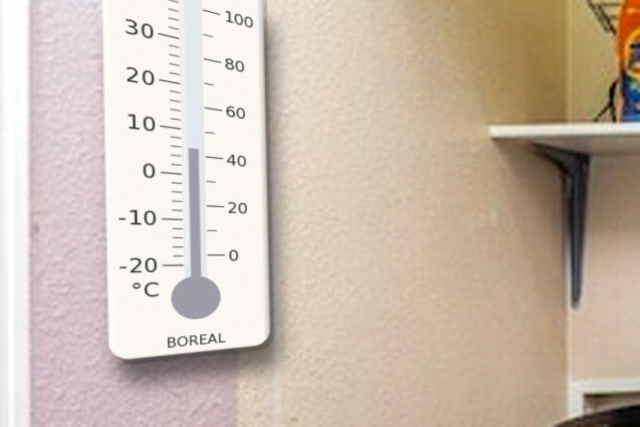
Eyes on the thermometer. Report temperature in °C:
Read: 6 °C
